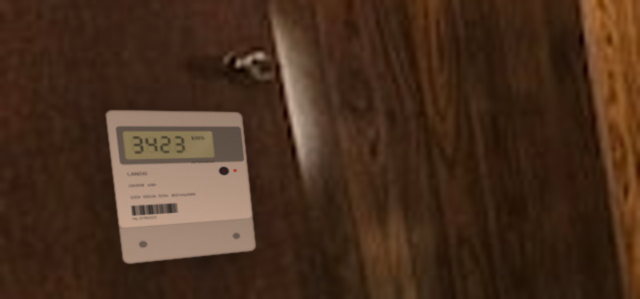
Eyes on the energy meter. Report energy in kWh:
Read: 3423 kWh
